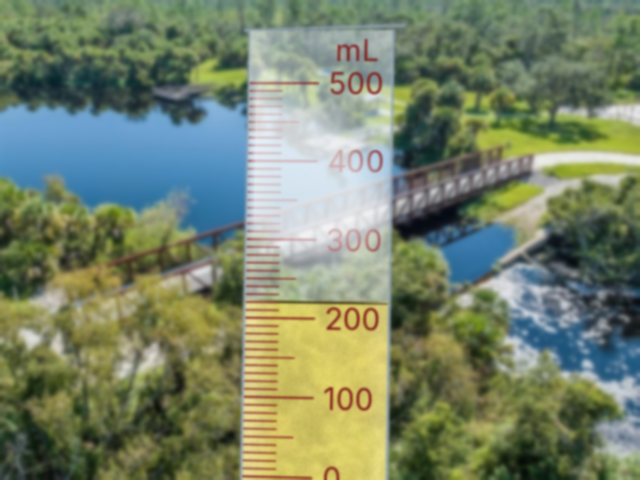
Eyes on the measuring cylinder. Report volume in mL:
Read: 220 mL
